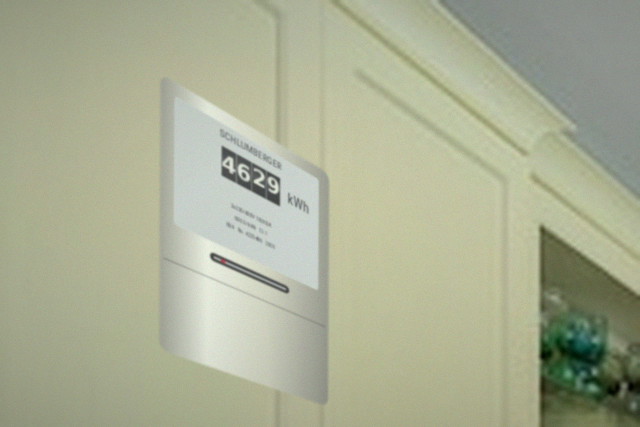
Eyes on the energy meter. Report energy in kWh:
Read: 4629 kWh
